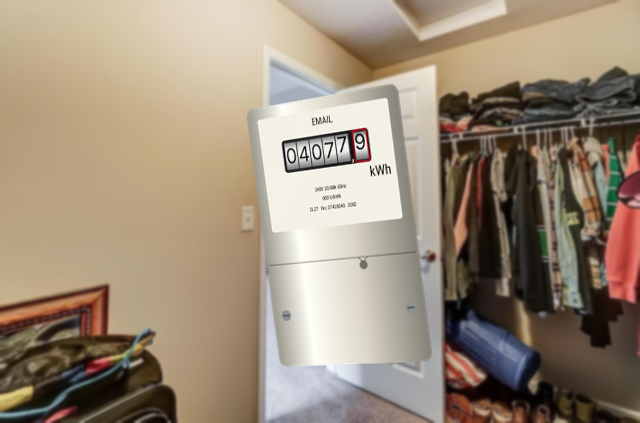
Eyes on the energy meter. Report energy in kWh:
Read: 4077.9 kWh
